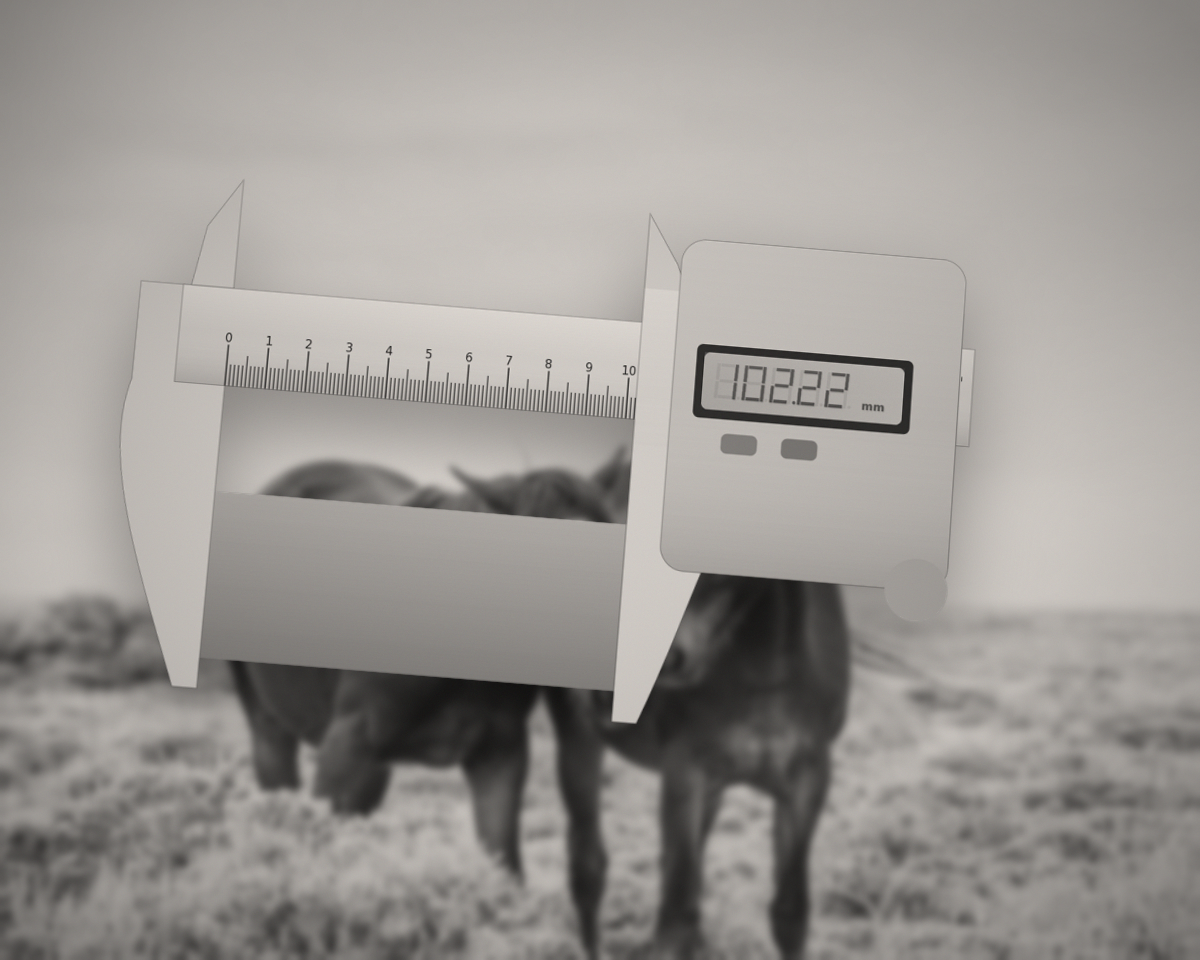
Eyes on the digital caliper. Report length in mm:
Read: 102.22 mm
